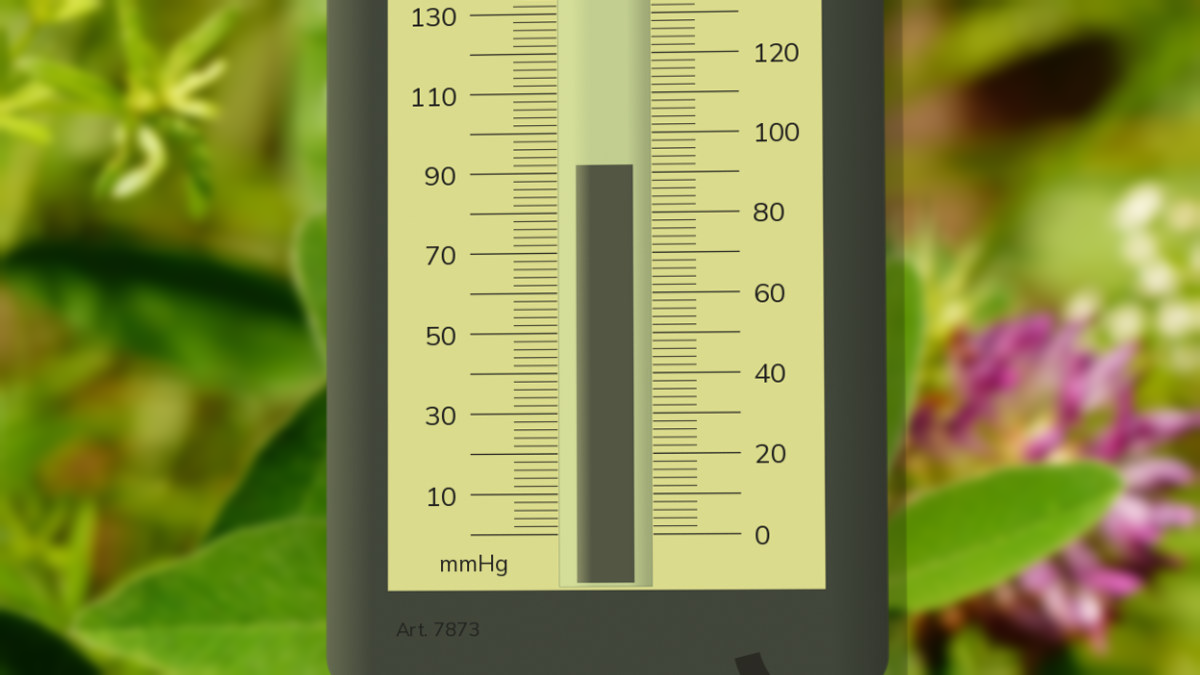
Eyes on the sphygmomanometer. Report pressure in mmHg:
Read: 92 mmHg
